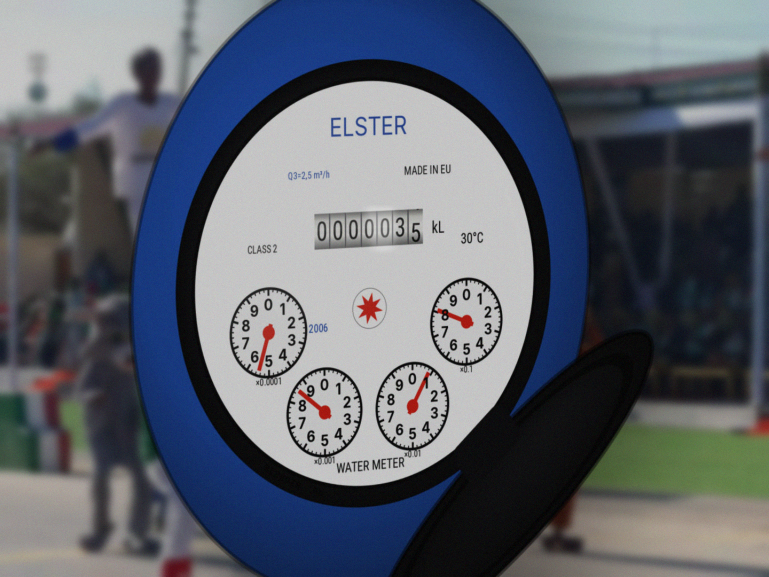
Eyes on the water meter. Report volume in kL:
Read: 34.8085 kL
